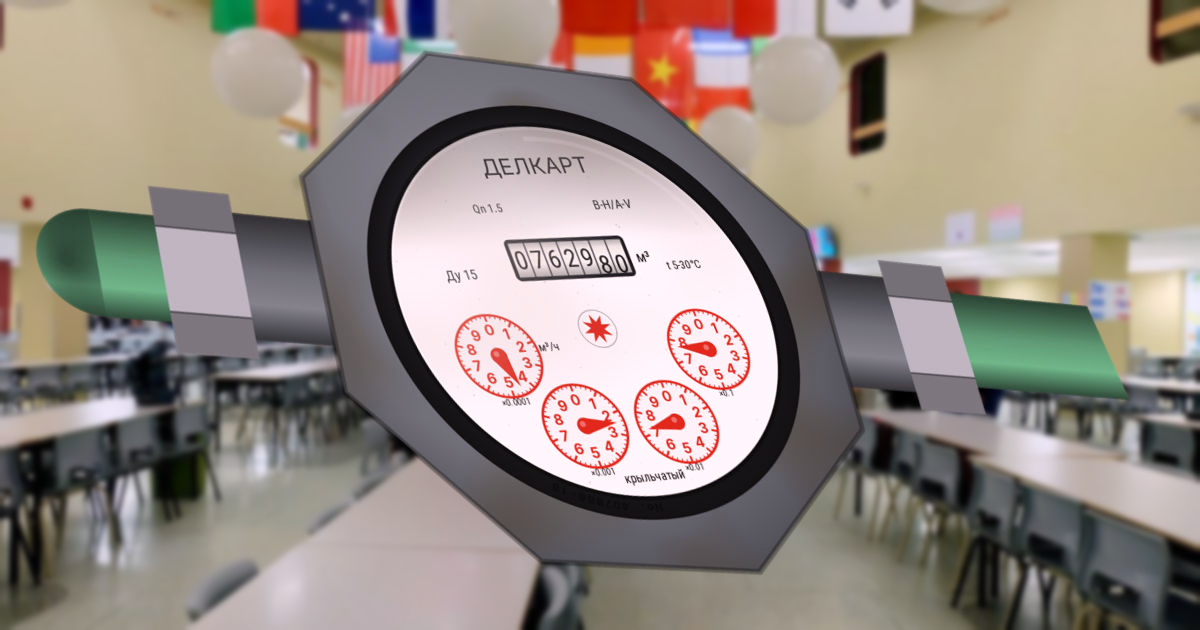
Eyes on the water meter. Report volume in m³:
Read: 762979.7724 m³
